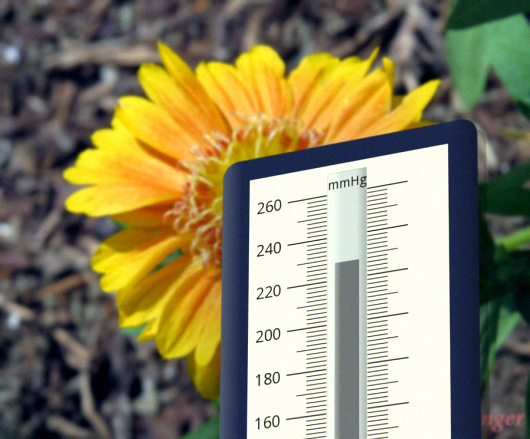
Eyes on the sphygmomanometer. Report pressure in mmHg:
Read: 228 mmHg
